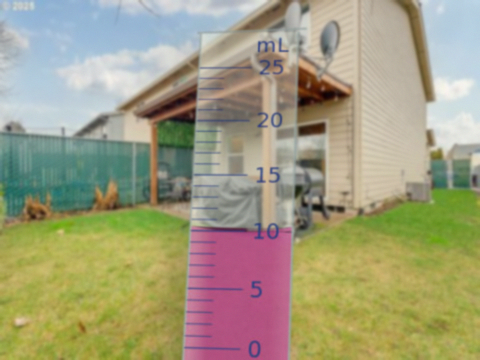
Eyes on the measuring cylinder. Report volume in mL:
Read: 10 mL
